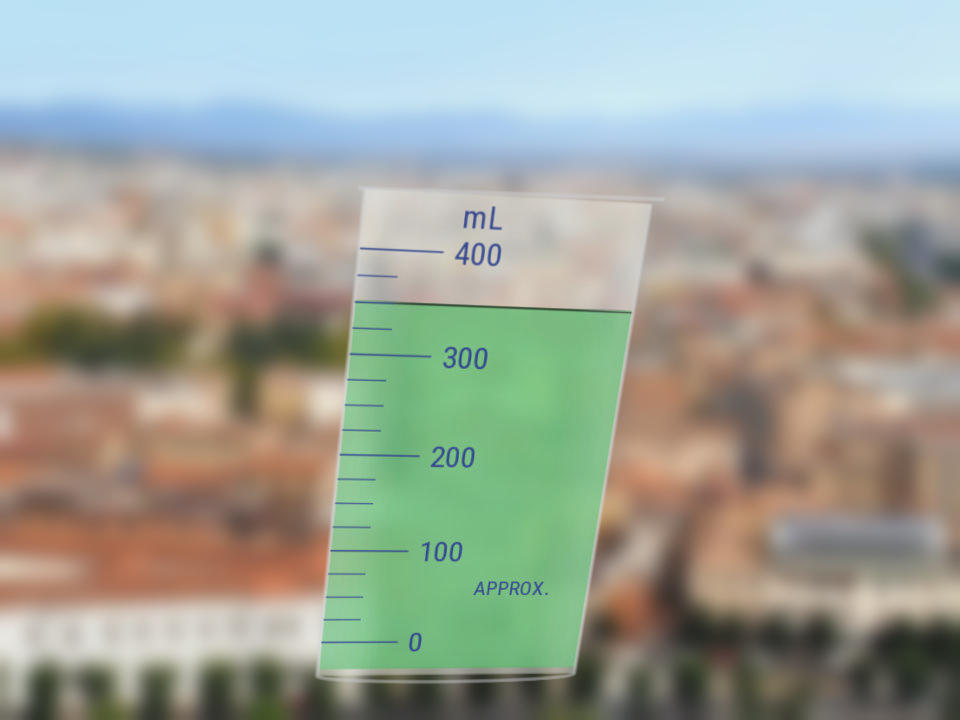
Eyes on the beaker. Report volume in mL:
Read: 350 mL
